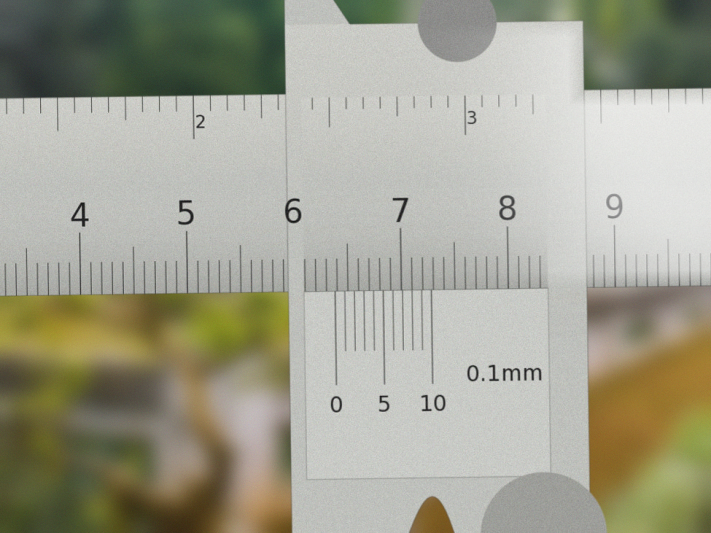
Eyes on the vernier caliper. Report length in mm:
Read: 63.8 mm
